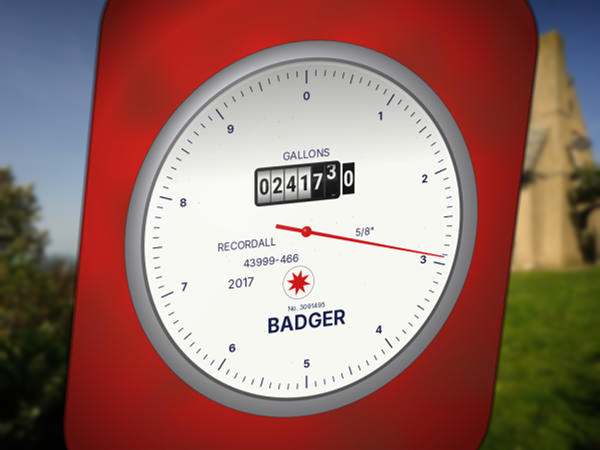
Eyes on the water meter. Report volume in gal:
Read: 241732.9 gal
